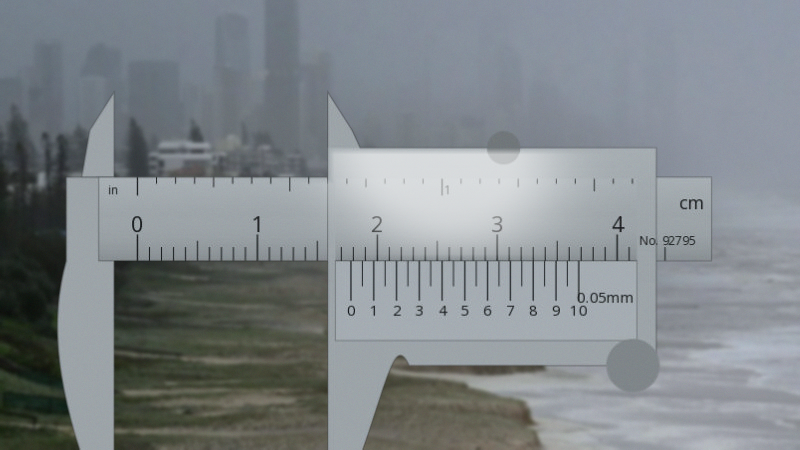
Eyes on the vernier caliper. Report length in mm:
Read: 17.8 mm
